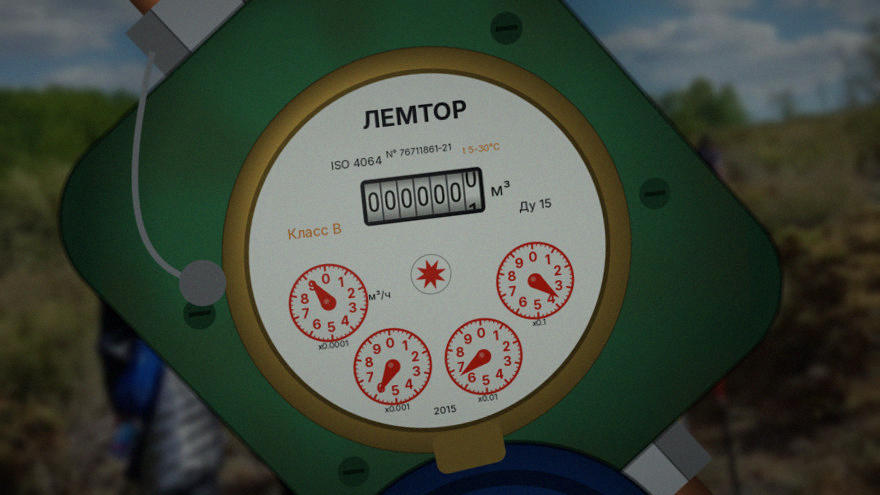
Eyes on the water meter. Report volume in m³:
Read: 0.3659 m³
